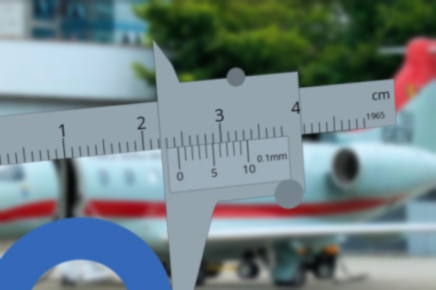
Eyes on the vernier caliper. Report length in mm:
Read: 24.4 mm
